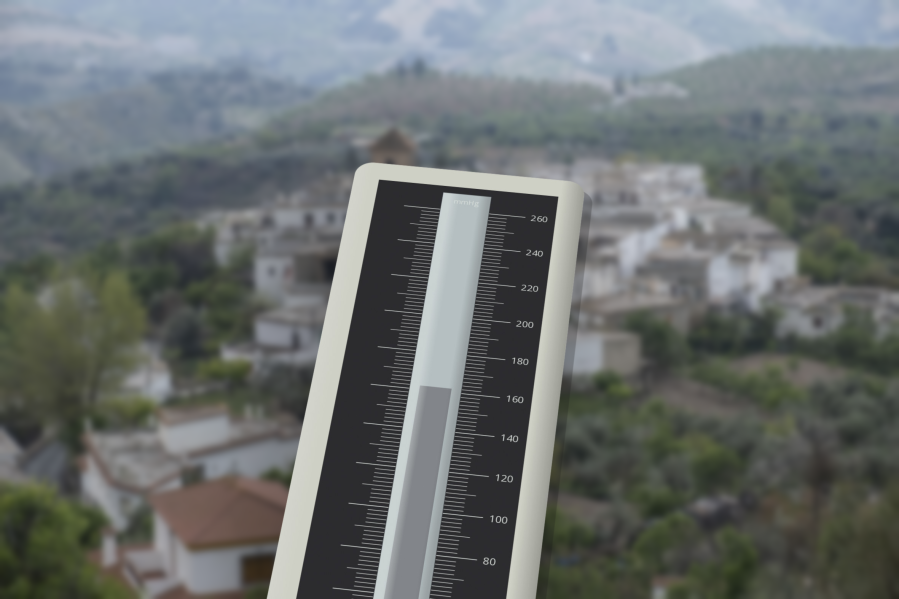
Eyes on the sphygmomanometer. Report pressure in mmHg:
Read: 162 mmHg
